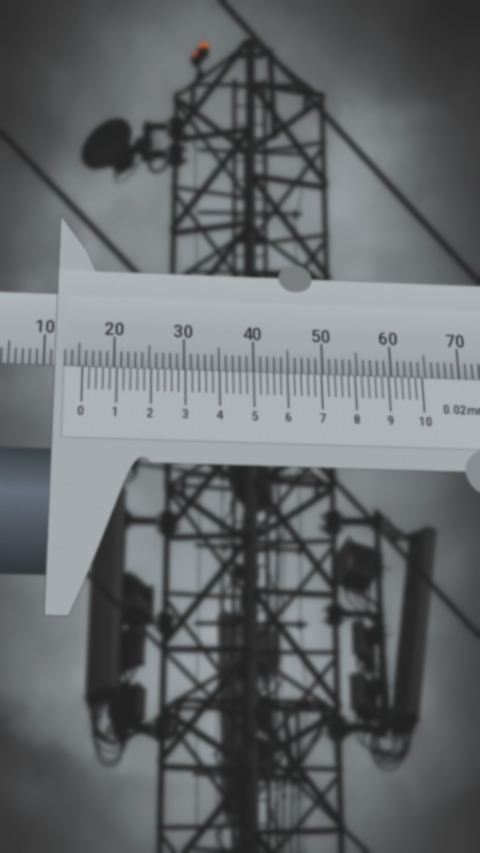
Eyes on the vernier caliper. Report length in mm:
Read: 15.5 mm
